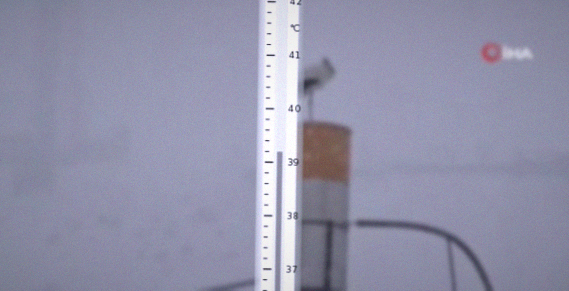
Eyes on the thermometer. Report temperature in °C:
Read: 39.2 °C
